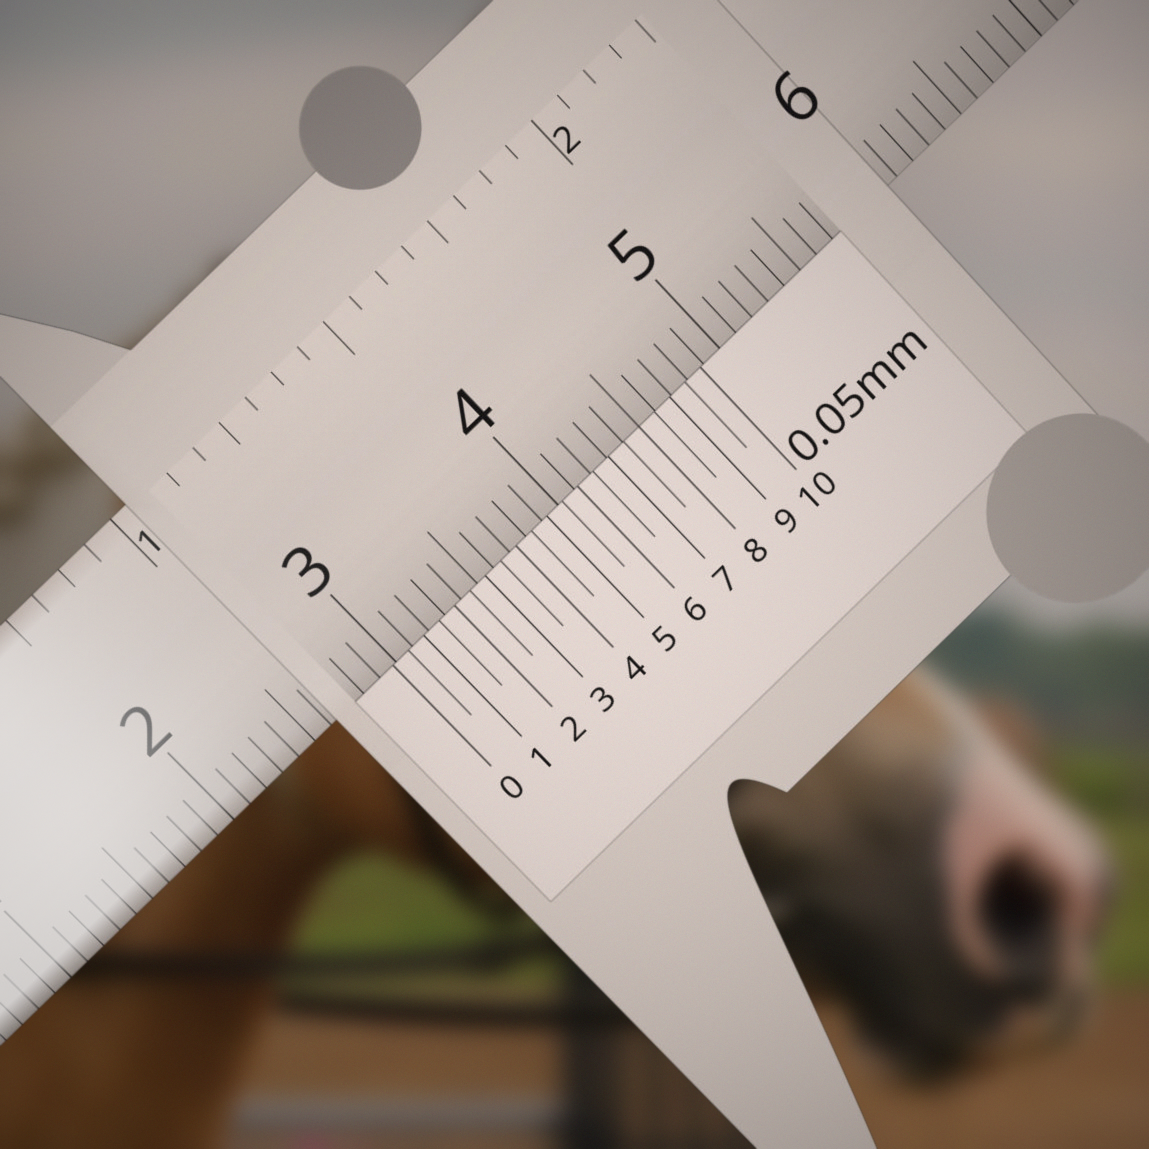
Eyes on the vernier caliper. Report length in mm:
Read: 29.8 mm
